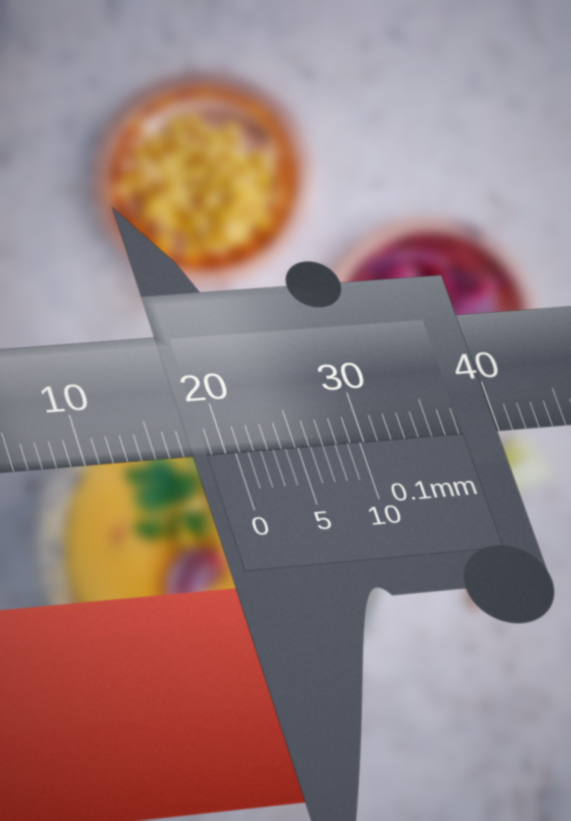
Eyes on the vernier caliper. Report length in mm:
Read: 20.7 mm
